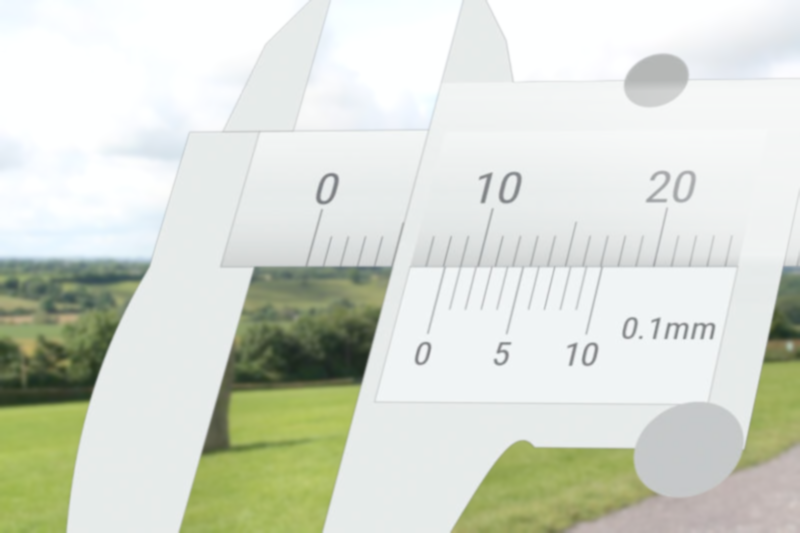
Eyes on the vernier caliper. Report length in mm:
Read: 8.1 mm
